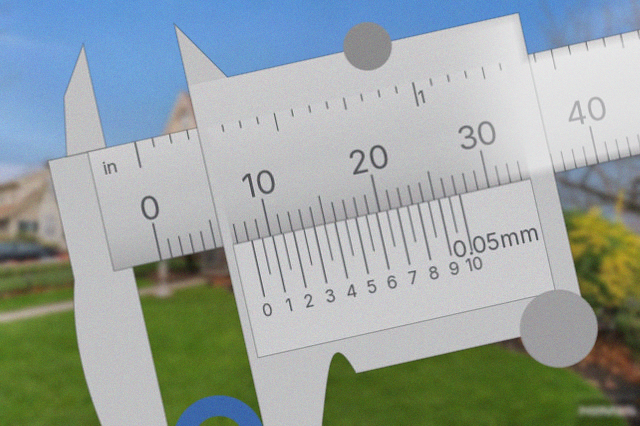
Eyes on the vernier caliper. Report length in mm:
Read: 8.3 mm
